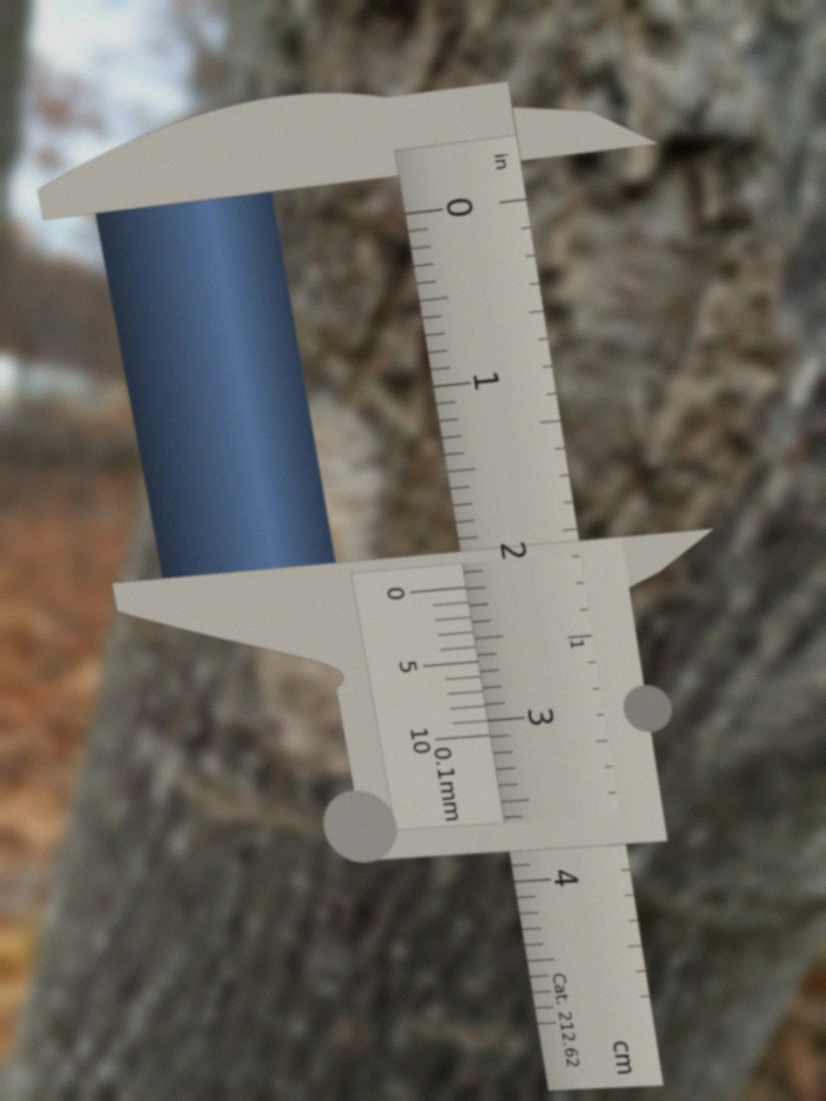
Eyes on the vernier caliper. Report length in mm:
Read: 21.9 mm
